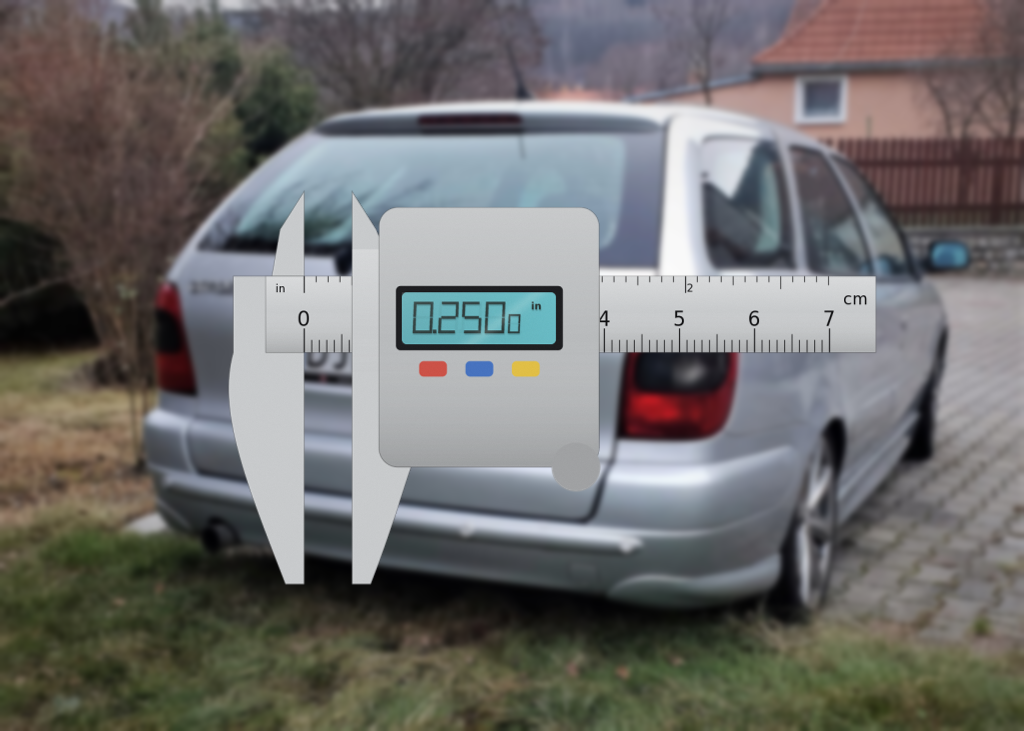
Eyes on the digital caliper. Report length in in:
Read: 0.2500 in
